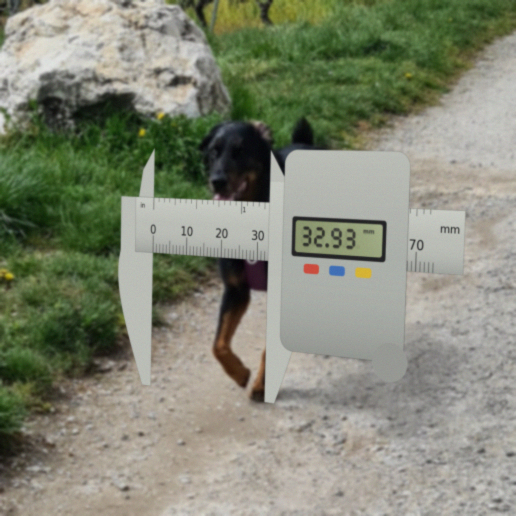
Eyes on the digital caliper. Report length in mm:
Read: 32.93 mm
